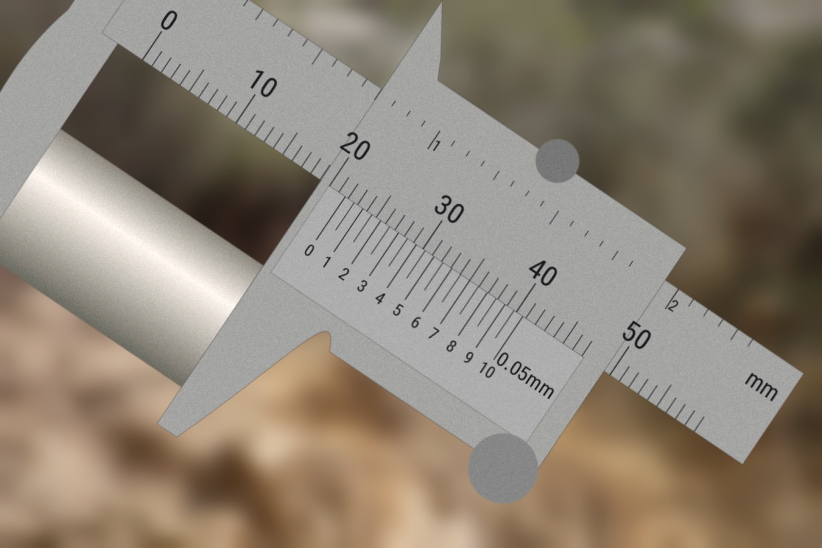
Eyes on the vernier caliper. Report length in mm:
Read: 21.7 mm
